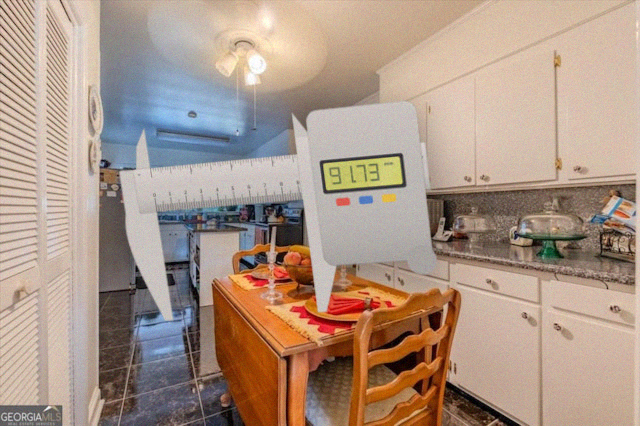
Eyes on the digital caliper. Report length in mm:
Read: 91.73 mm
